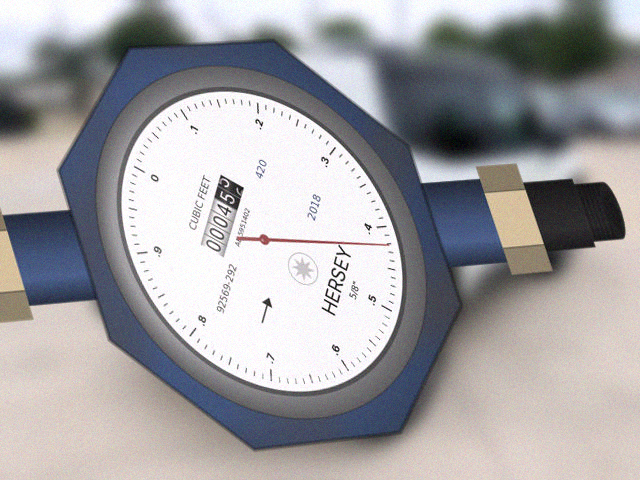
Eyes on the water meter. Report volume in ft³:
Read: 455.42 ft³
